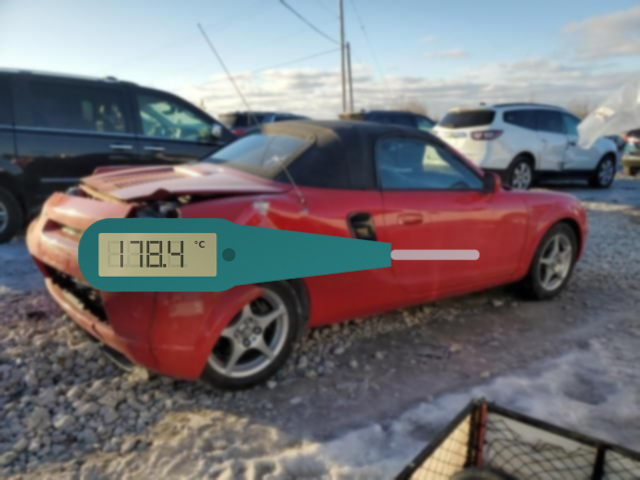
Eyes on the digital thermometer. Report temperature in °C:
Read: 178.4 °C
